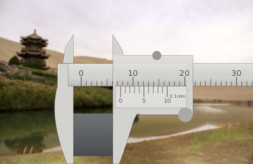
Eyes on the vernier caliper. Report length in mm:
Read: 7.6 mm
